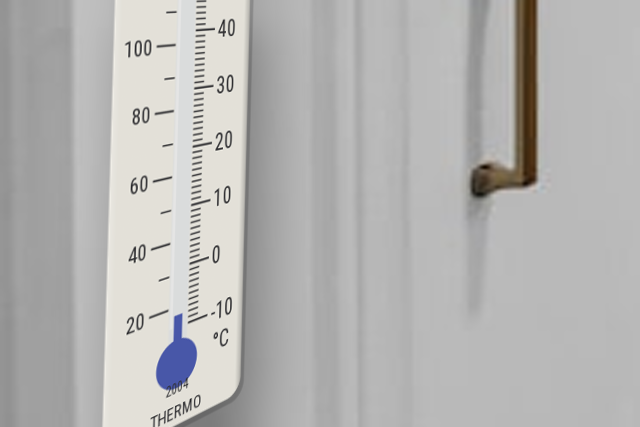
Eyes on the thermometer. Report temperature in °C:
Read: -8 °C
